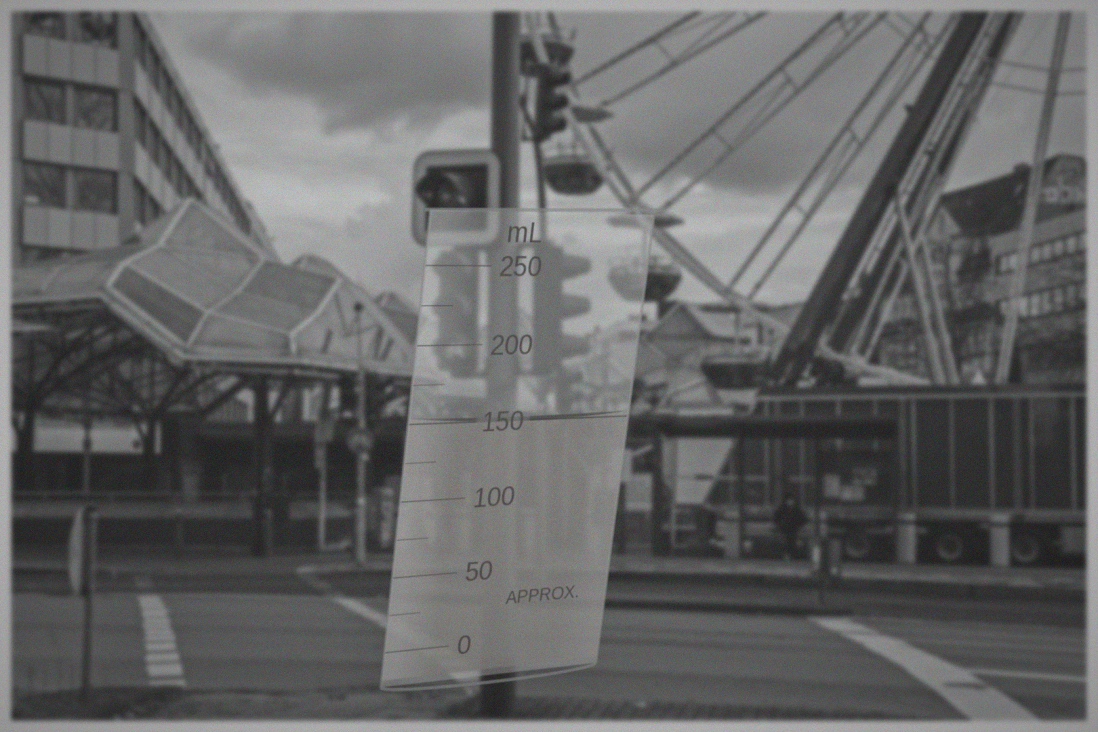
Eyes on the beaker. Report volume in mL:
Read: 150 mL
